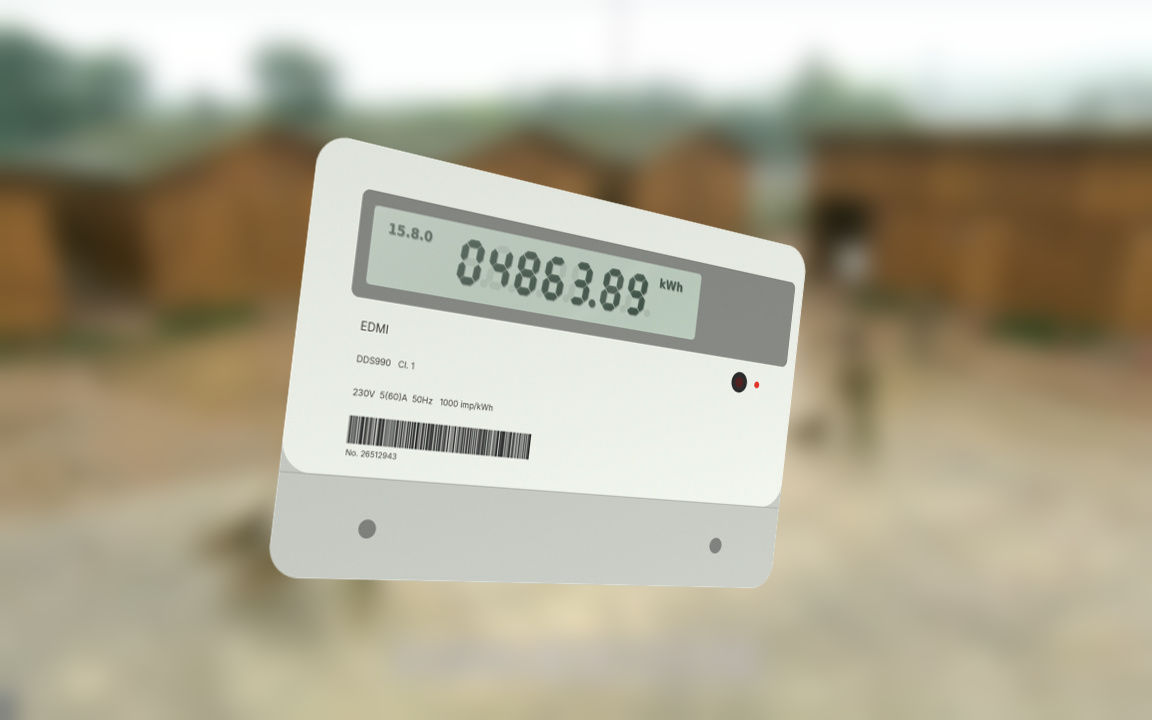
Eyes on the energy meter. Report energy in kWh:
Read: 4863.89 kWh
